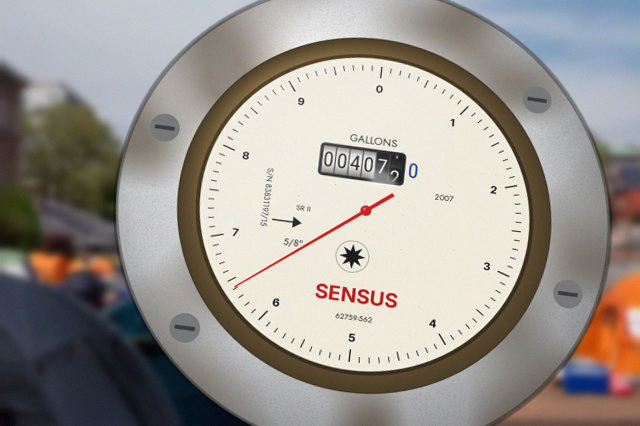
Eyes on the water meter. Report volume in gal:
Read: 40716.4 gal
